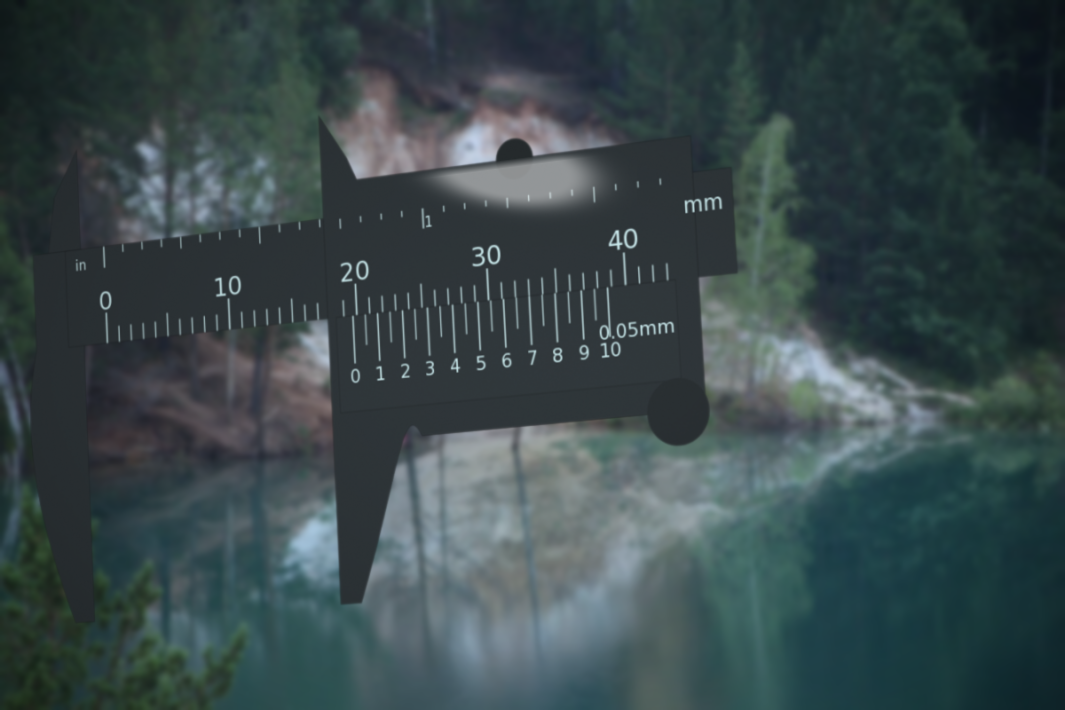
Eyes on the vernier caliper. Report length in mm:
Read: 19.7 mm
